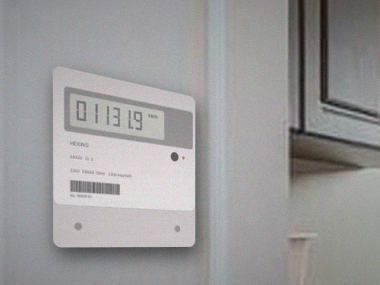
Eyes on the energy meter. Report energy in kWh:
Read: 1131.9 kWh
